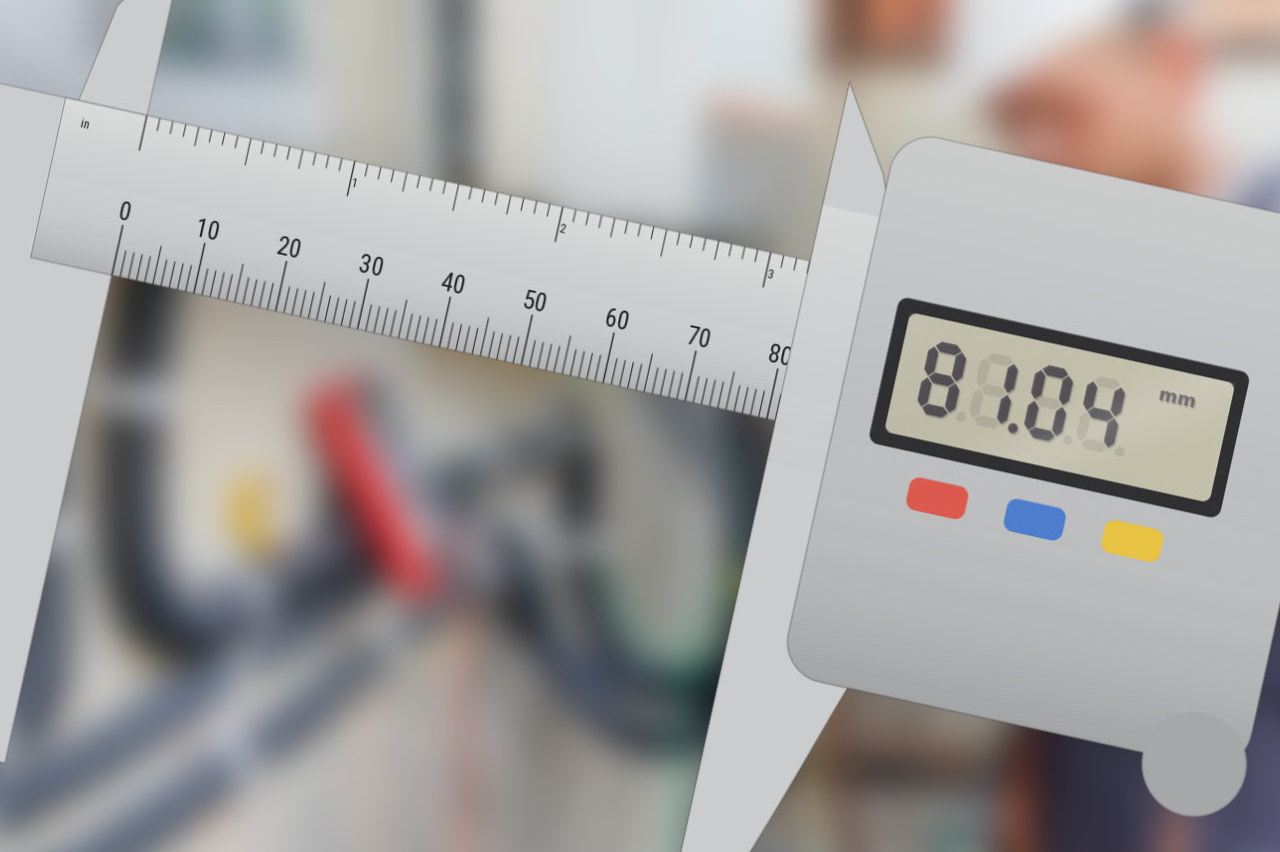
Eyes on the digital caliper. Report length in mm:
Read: 81.04 mm
